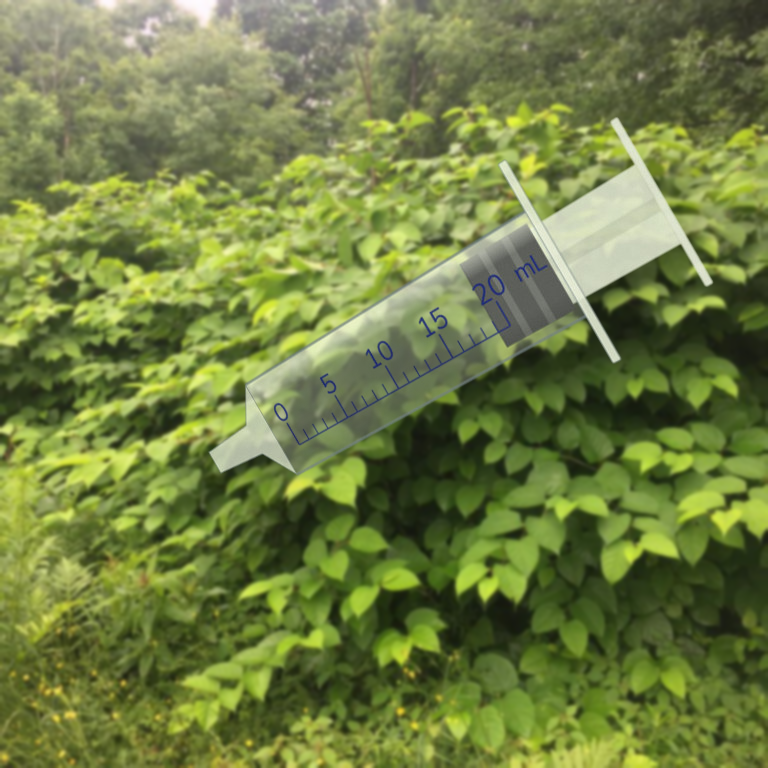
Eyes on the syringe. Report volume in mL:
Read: 19 mL
